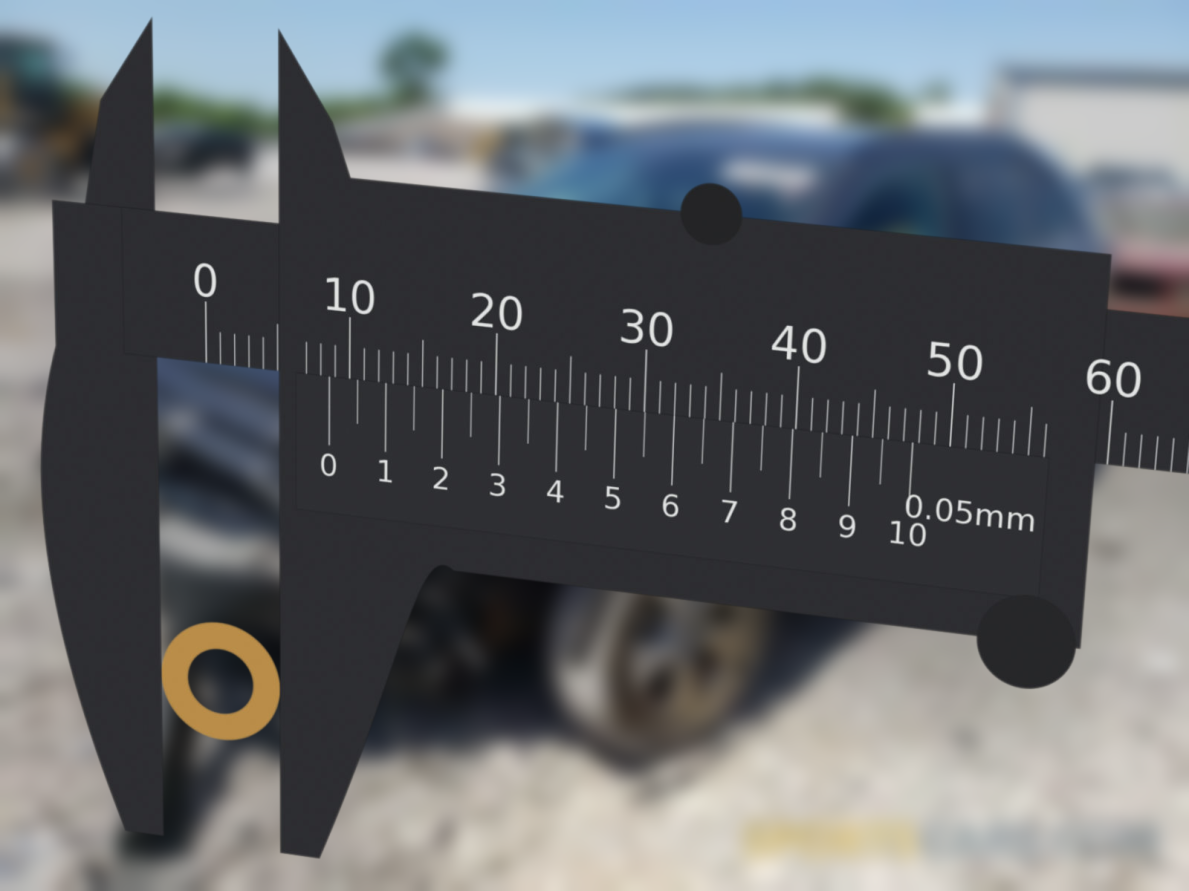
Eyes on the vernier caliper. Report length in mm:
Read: 8.6 mm
